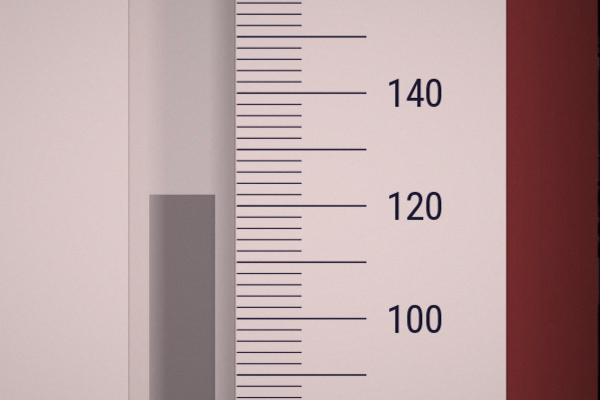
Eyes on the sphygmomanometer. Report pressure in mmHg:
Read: 122 mmHg
